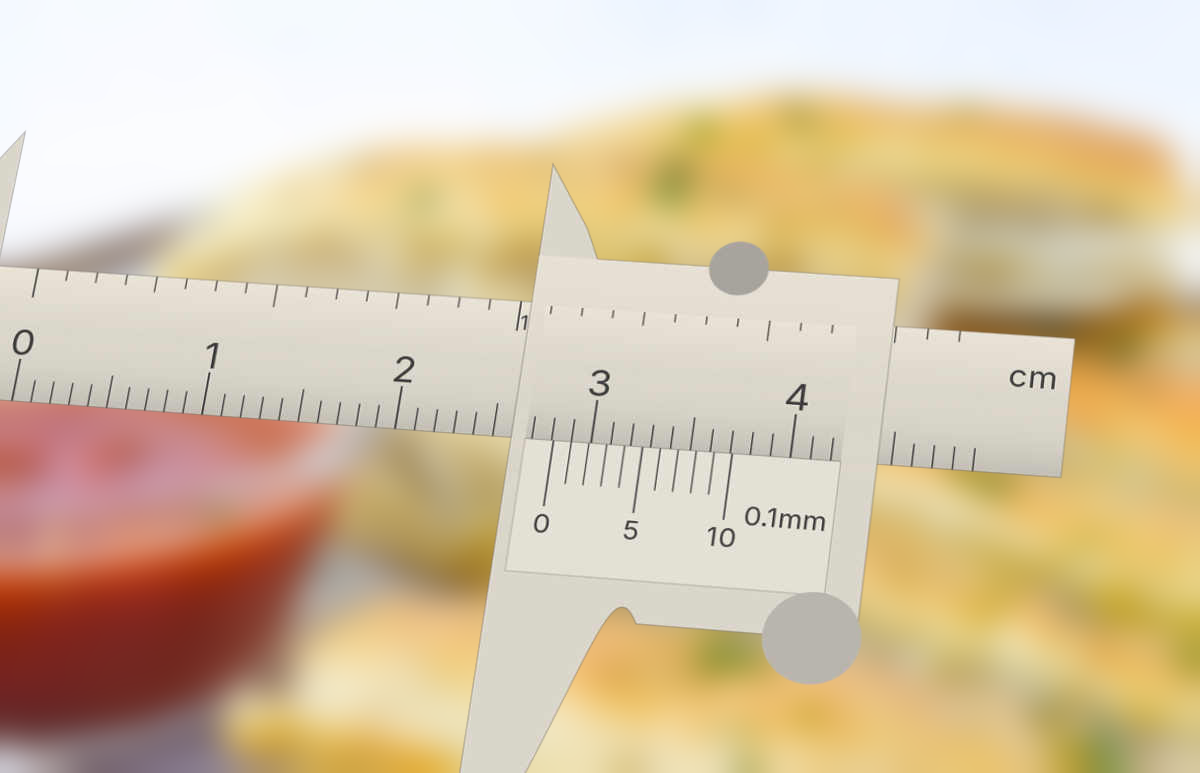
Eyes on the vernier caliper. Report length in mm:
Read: 28.1 mm
